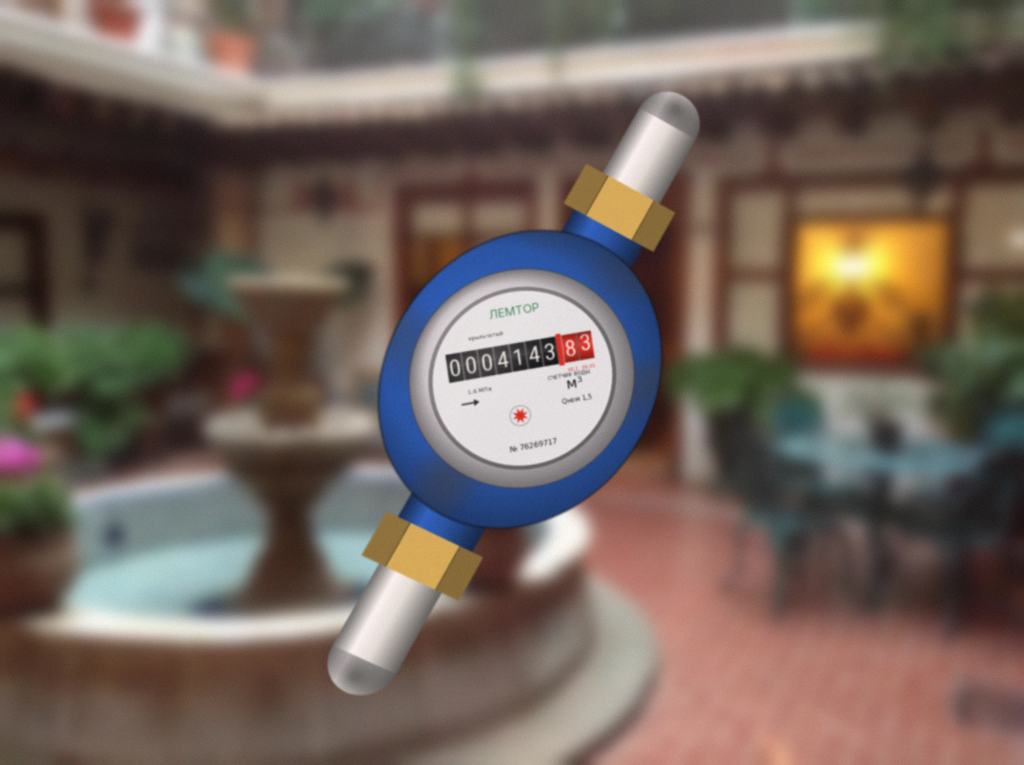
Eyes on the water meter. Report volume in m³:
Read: 4143.83 m³
